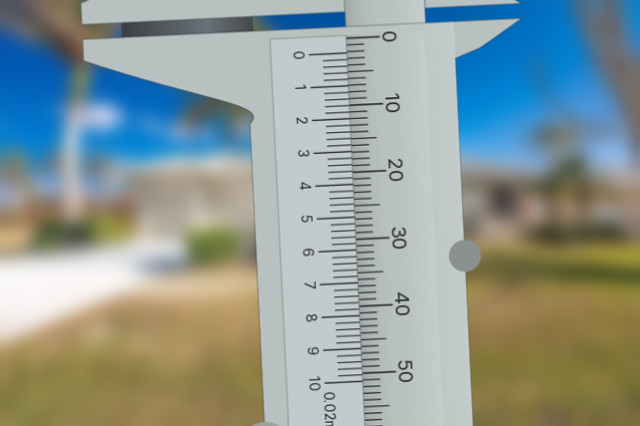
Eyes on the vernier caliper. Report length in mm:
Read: 2.2 mm
